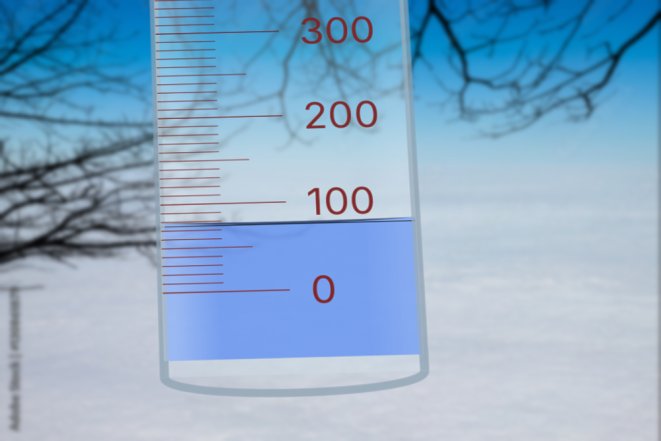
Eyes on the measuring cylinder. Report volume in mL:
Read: 75 mL
